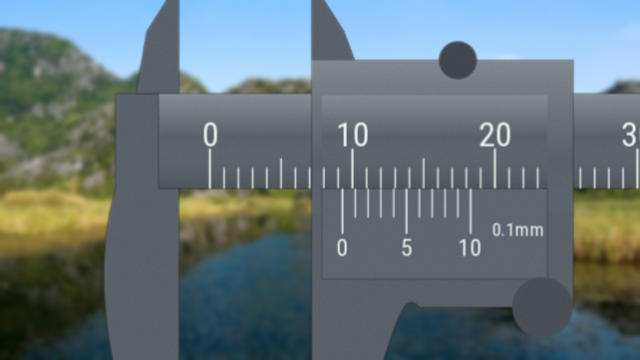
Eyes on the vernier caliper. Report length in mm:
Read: 9.3 mm
